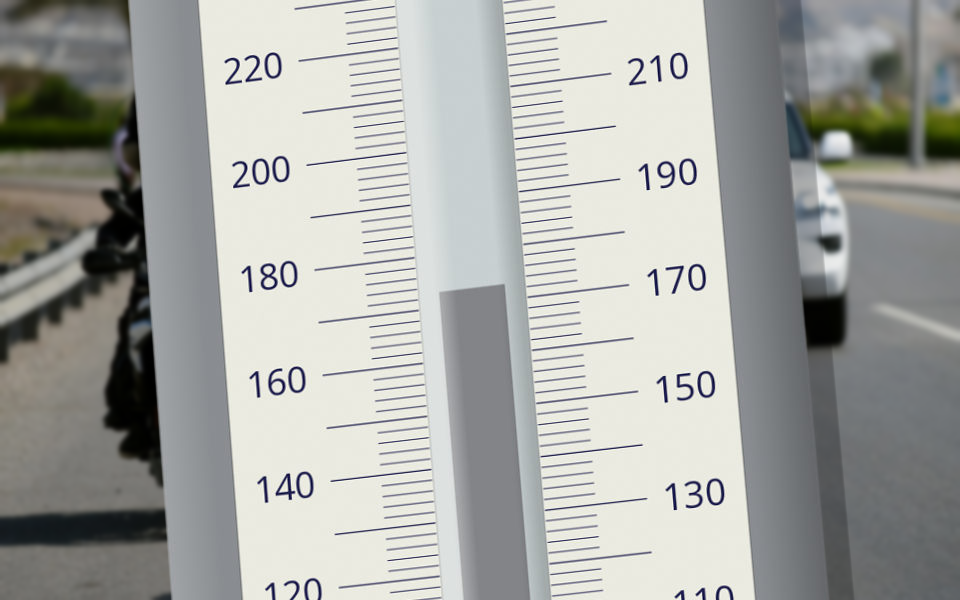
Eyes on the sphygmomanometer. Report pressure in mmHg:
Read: 173 mmHg
